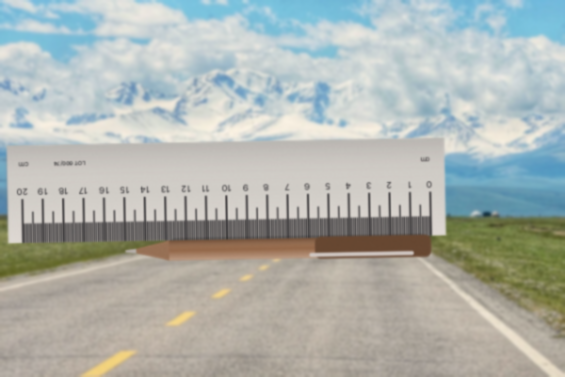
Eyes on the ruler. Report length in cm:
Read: 15 cm
